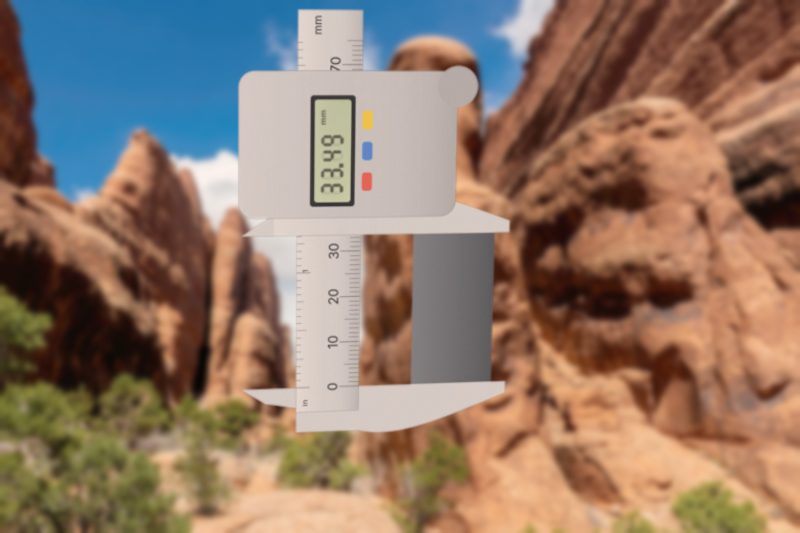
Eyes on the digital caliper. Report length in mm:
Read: 33.49 mm
